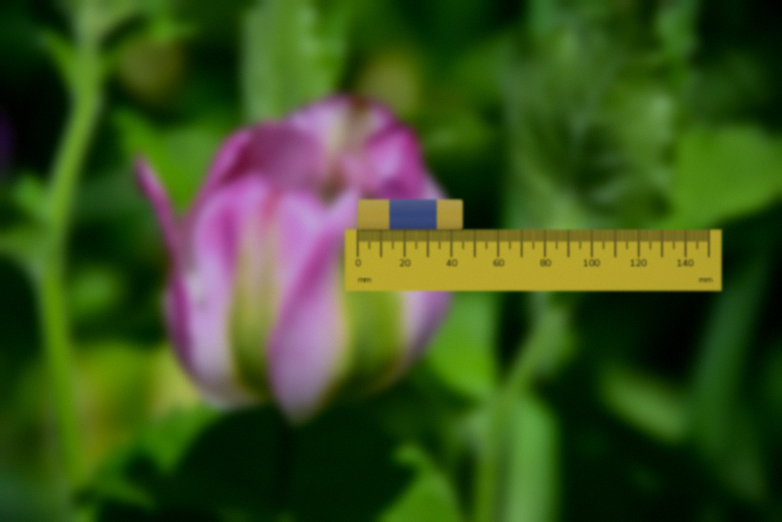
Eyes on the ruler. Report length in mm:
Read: 45 mm
